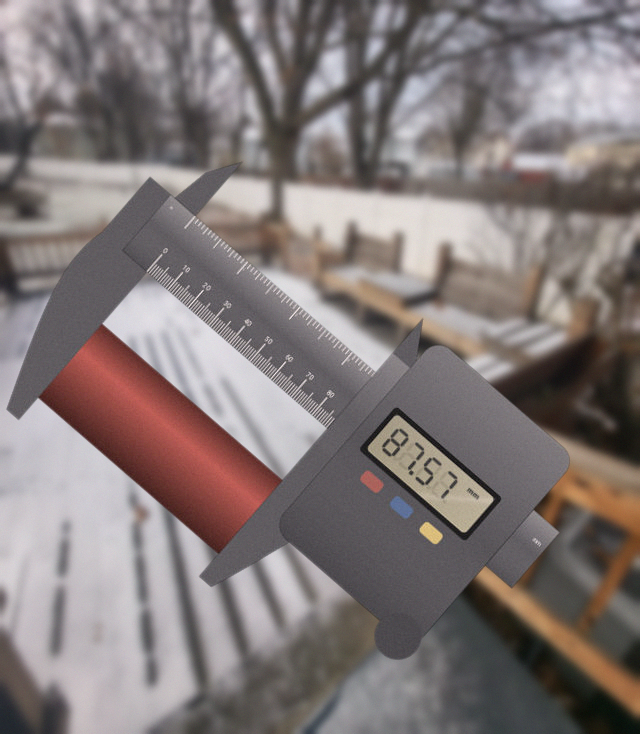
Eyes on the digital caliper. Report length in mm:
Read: 87.57 mm
